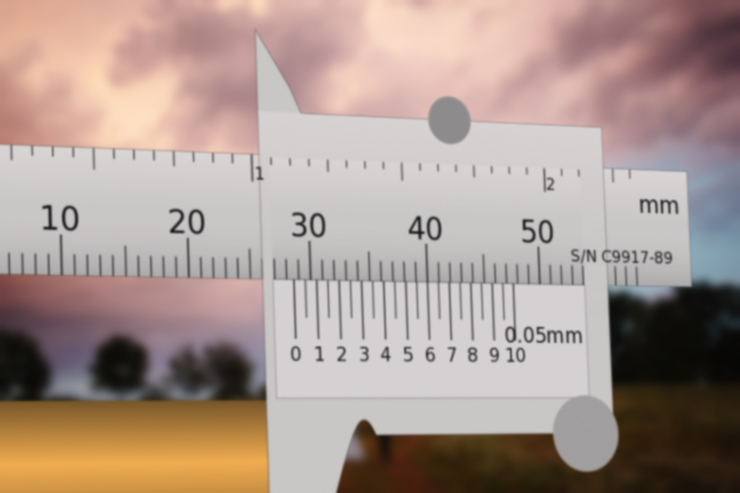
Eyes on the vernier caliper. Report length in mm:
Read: 28.6 mm
